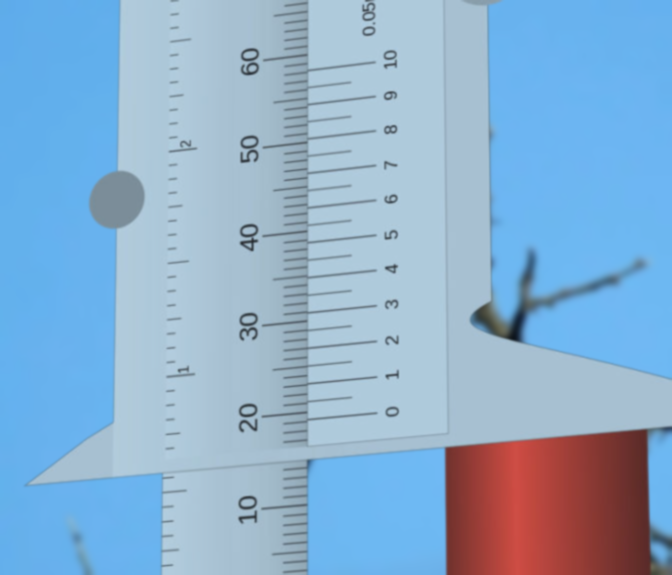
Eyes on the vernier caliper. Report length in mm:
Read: 19.2 mm
